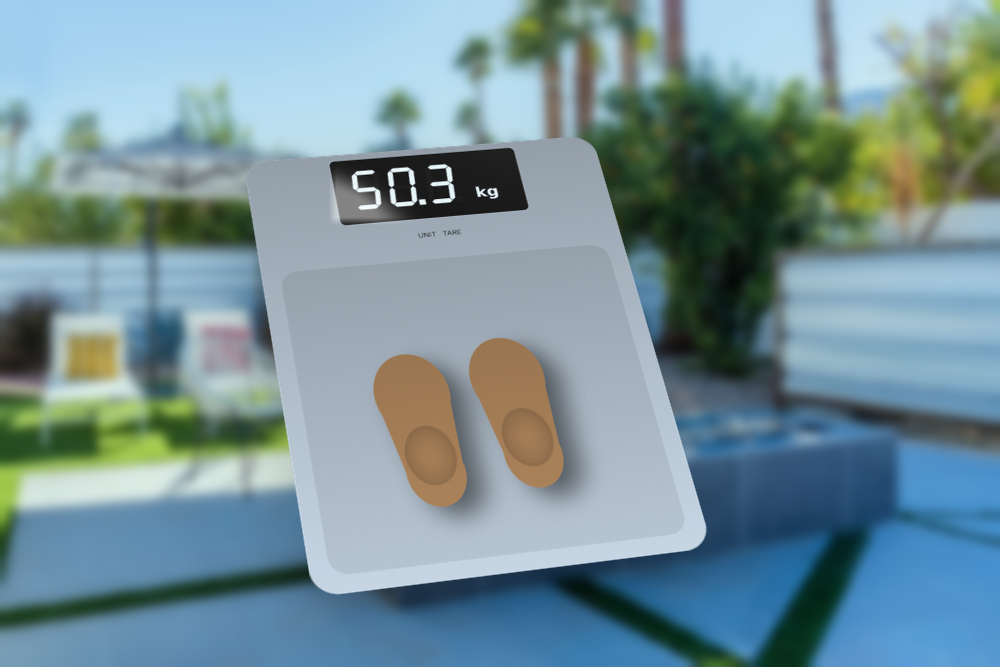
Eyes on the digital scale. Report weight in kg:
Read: 50.3 kg
